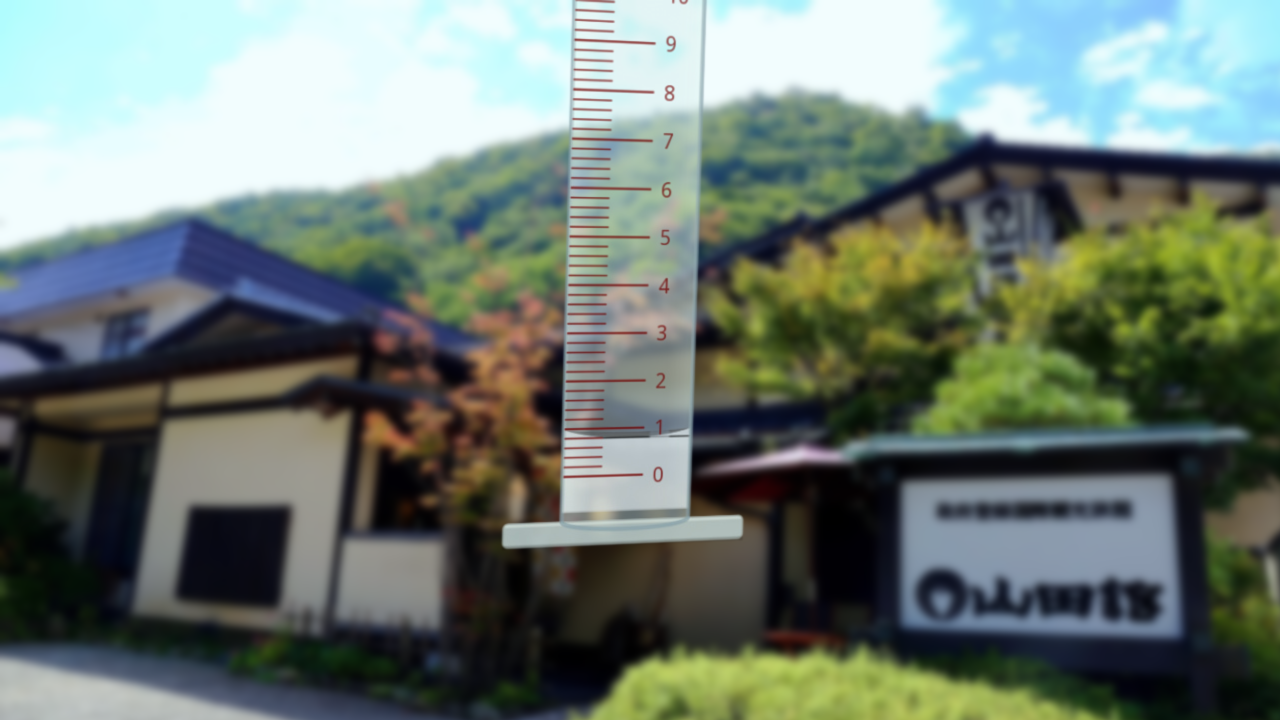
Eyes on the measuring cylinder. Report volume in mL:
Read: 0.8 mL
